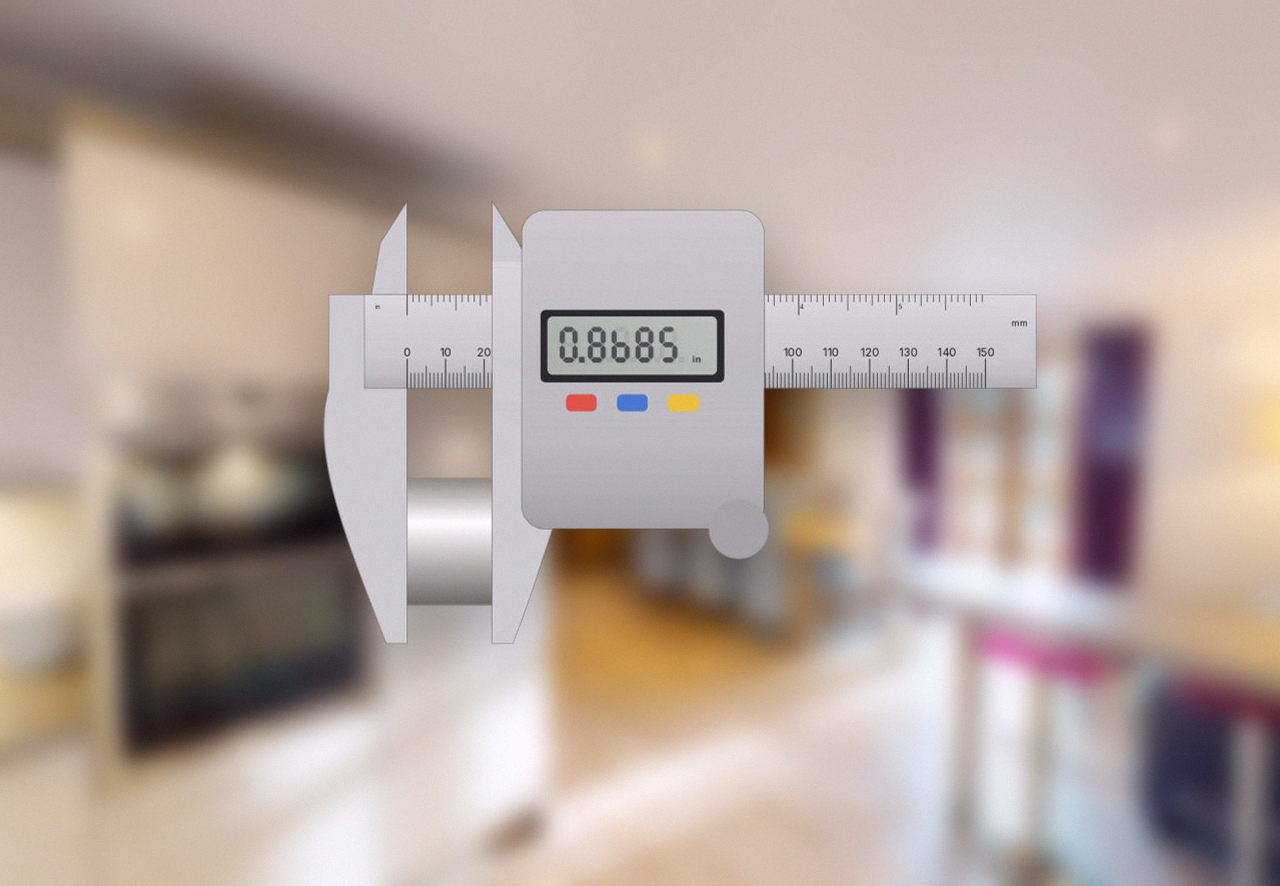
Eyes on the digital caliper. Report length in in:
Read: 0.8685 in
